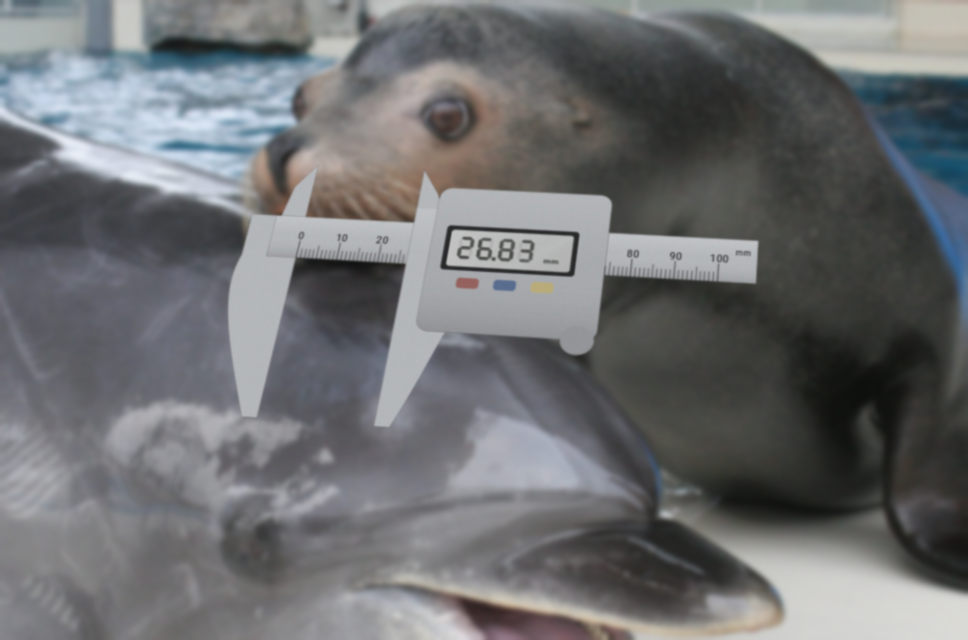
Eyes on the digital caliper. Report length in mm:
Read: 26.83 mm
